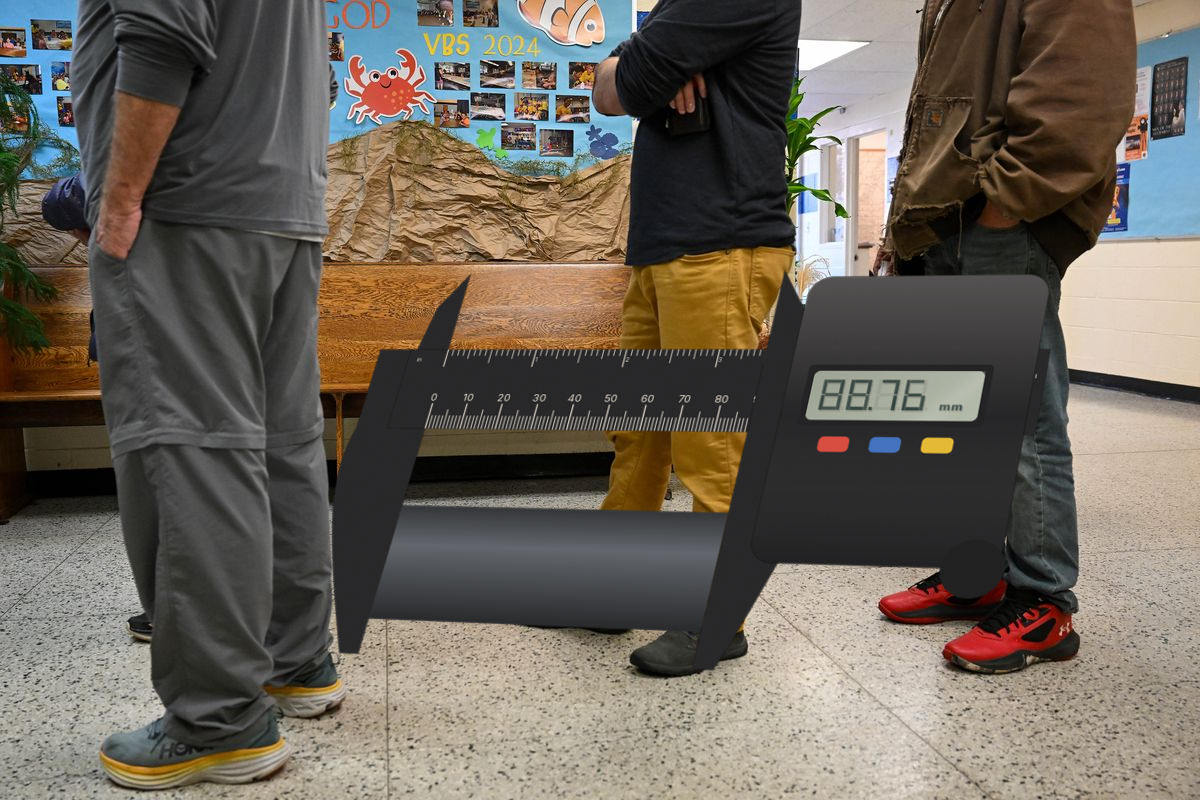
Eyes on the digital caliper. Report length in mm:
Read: 88.76 mm
